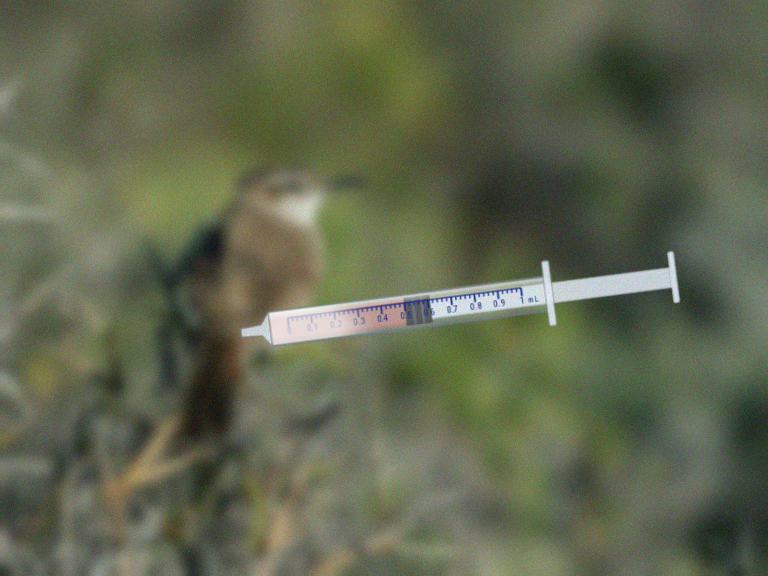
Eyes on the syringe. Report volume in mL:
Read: 0.5 mL
